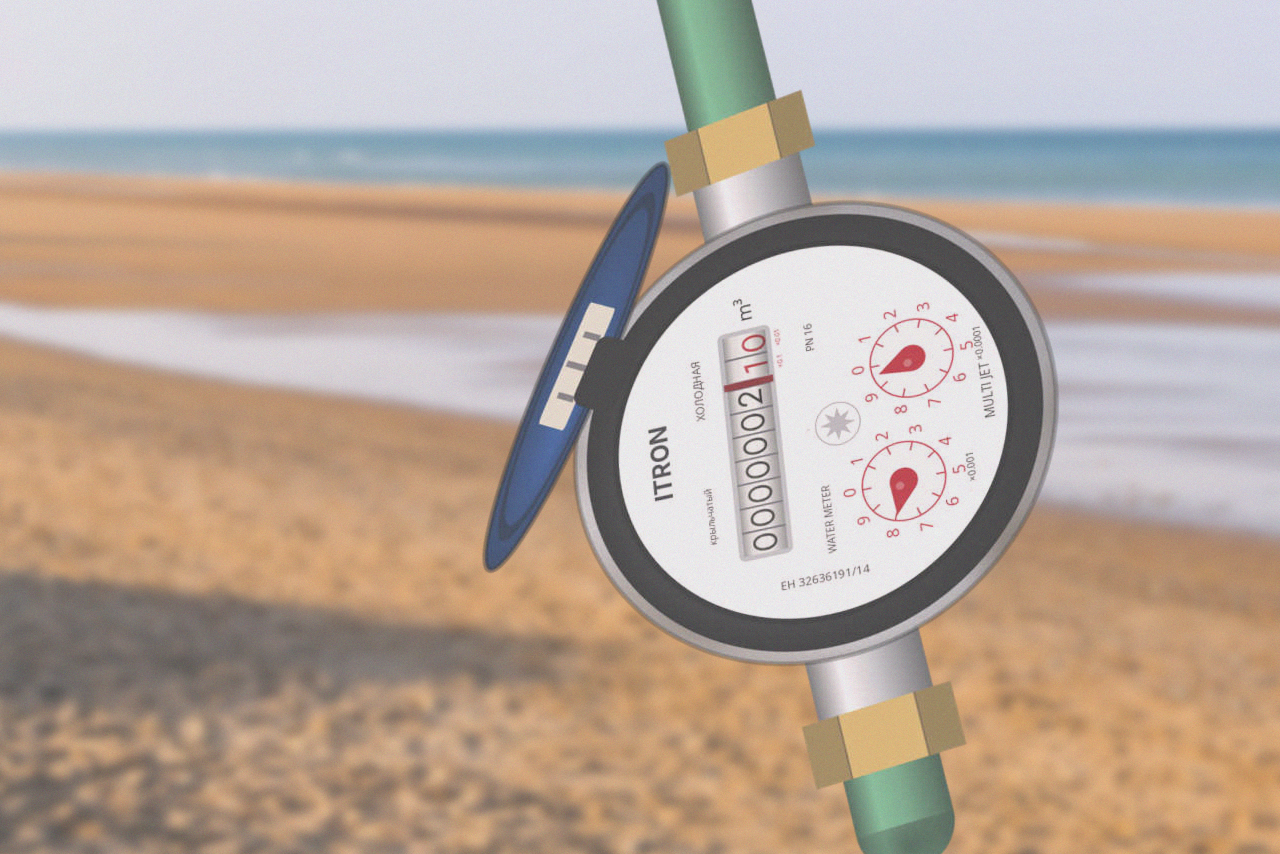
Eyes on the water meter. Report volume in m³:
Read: 2.0979 m³
